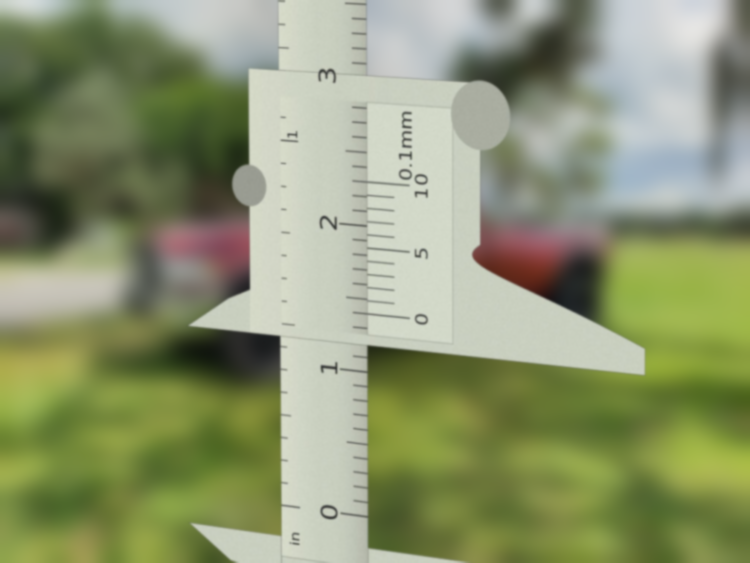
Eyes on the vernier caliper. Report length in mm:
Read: 14.0 mm
